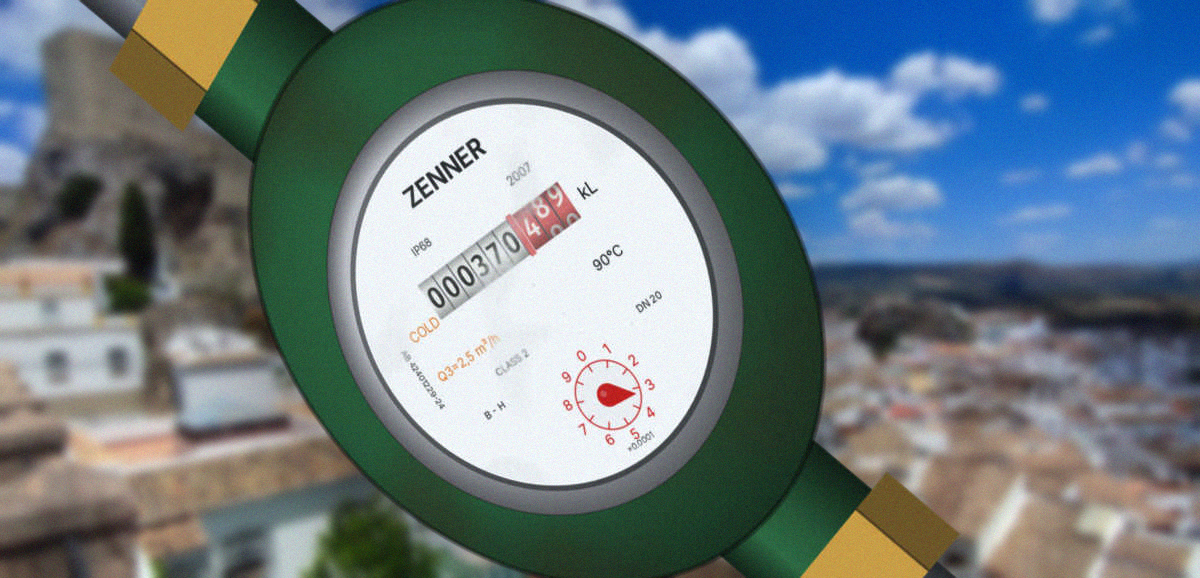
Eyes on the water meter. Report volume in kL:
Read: 370.4893 kL
